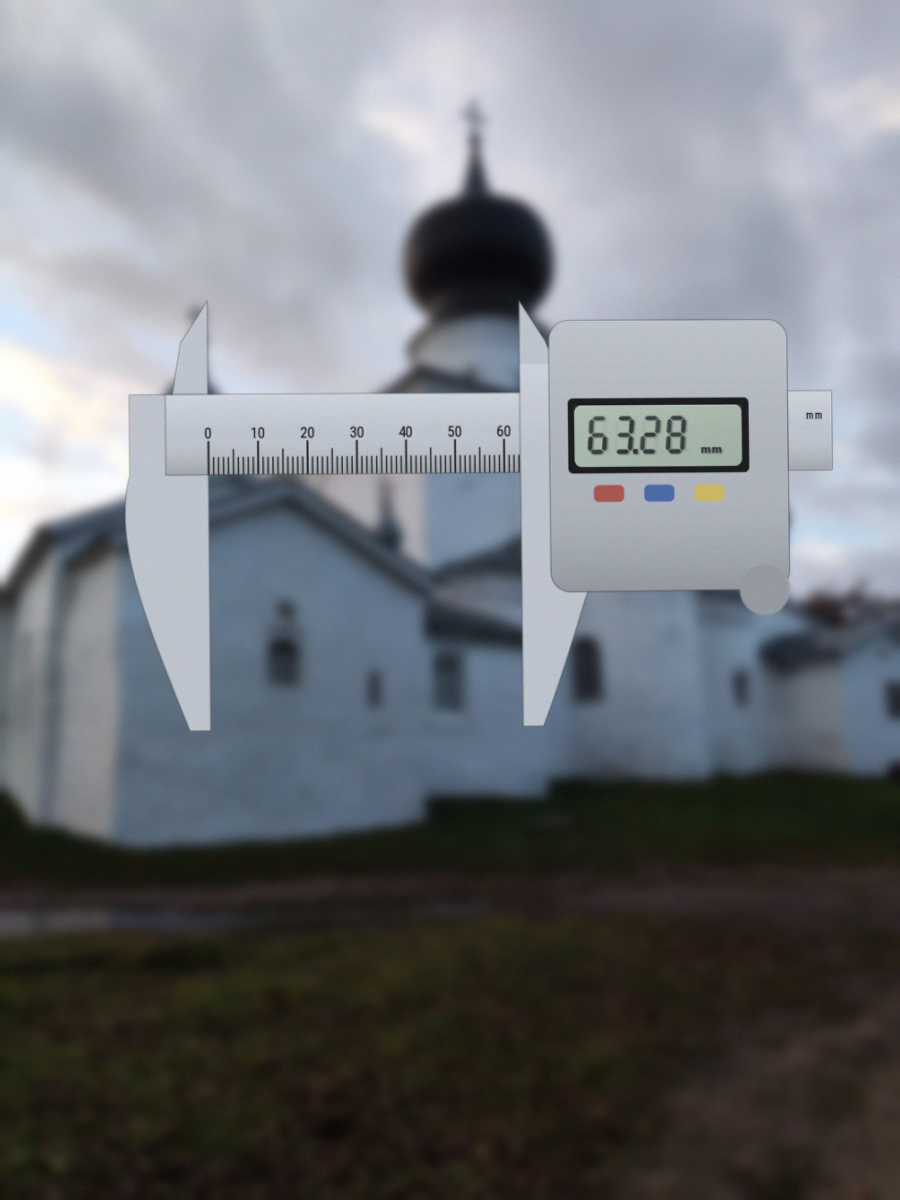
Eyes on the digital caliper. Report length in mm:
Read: 63.28 mm
